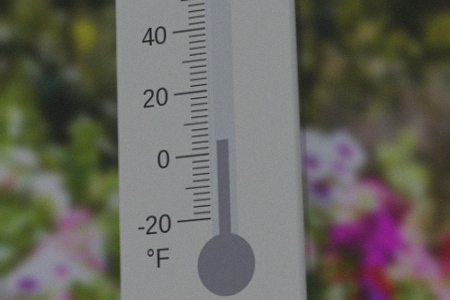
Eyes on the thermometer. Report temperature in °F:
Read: 4 °F
